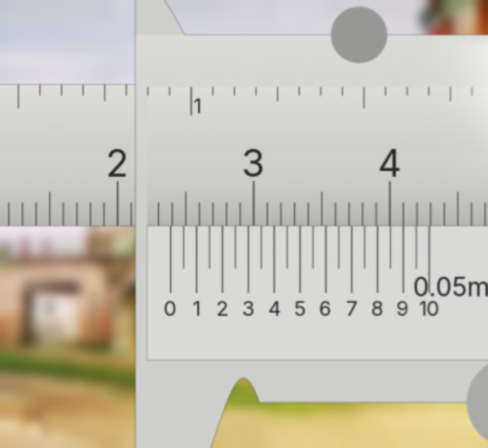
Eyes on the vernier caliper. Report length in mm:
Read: 23.9 mm
